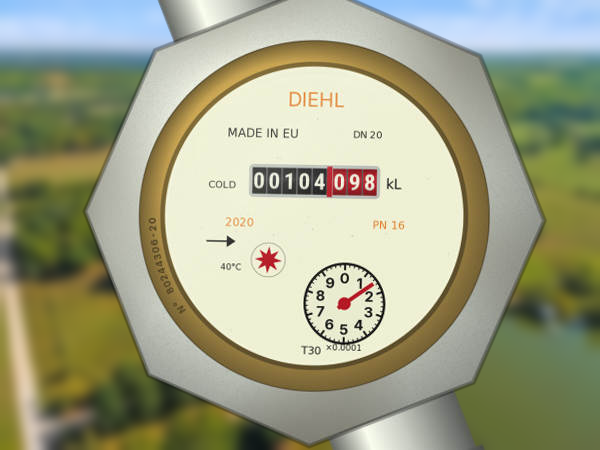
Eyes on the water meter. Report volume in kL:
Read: 104.0981 kL
